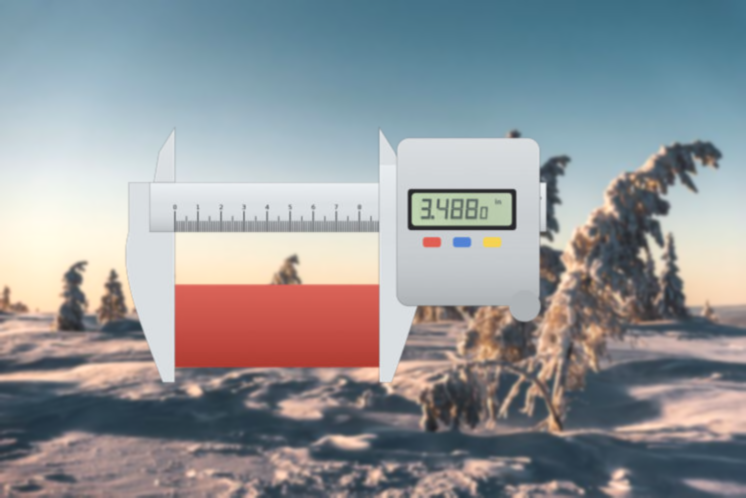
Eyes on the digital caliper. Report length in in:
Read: 3.4880 in
